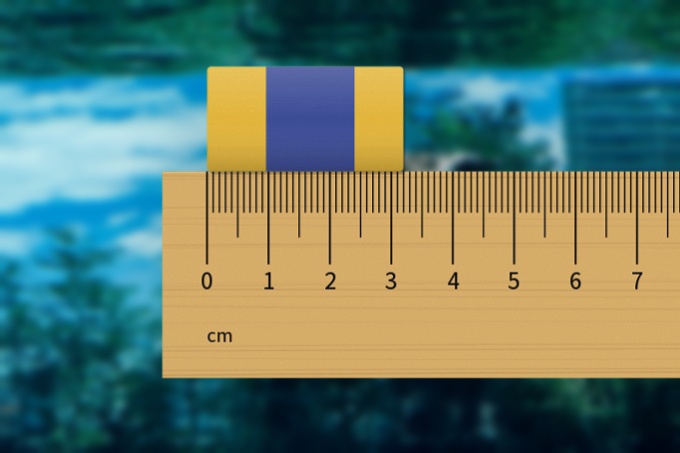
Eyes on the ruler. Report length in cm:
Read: 3.2 cm
